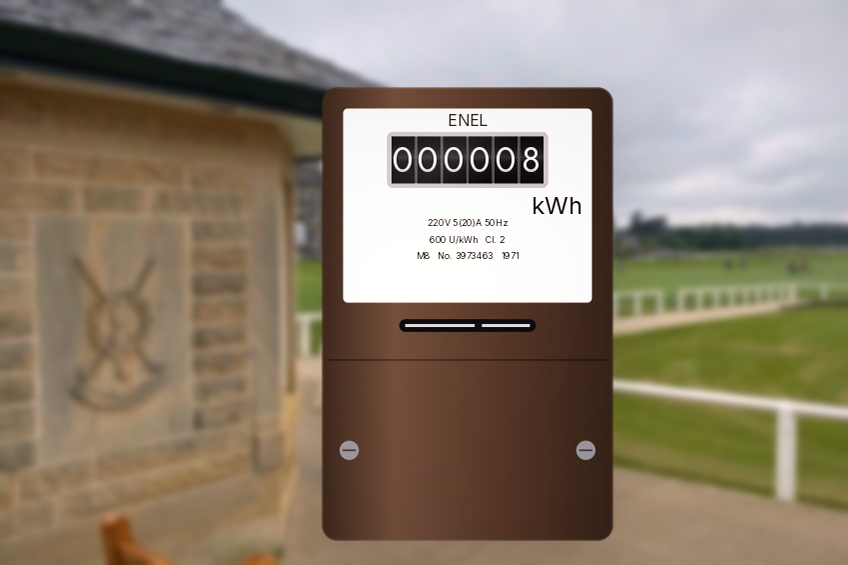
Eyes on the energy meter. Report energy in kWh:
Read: 8 kWh
